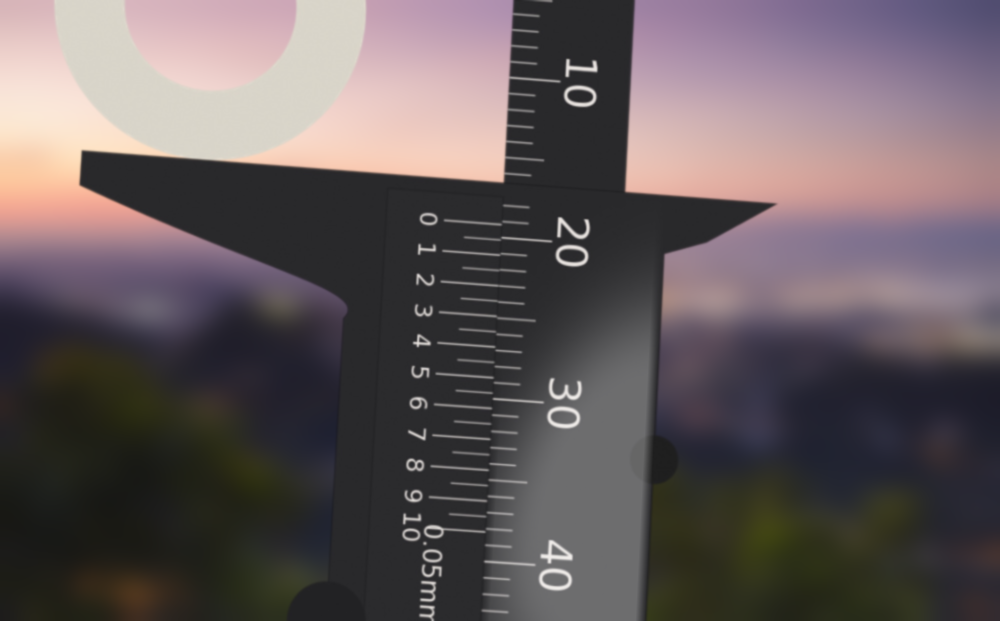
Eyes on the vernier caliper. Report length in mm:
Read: 19.2 mm
